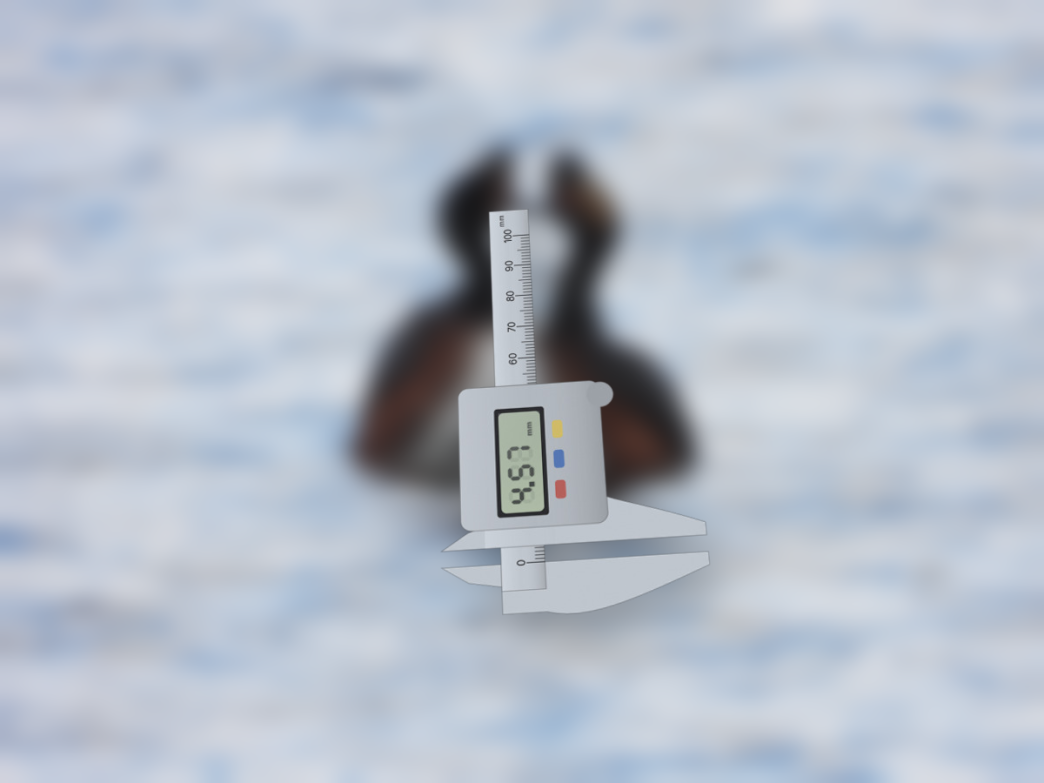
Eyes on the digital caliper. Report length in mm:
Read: 4.57 mm
